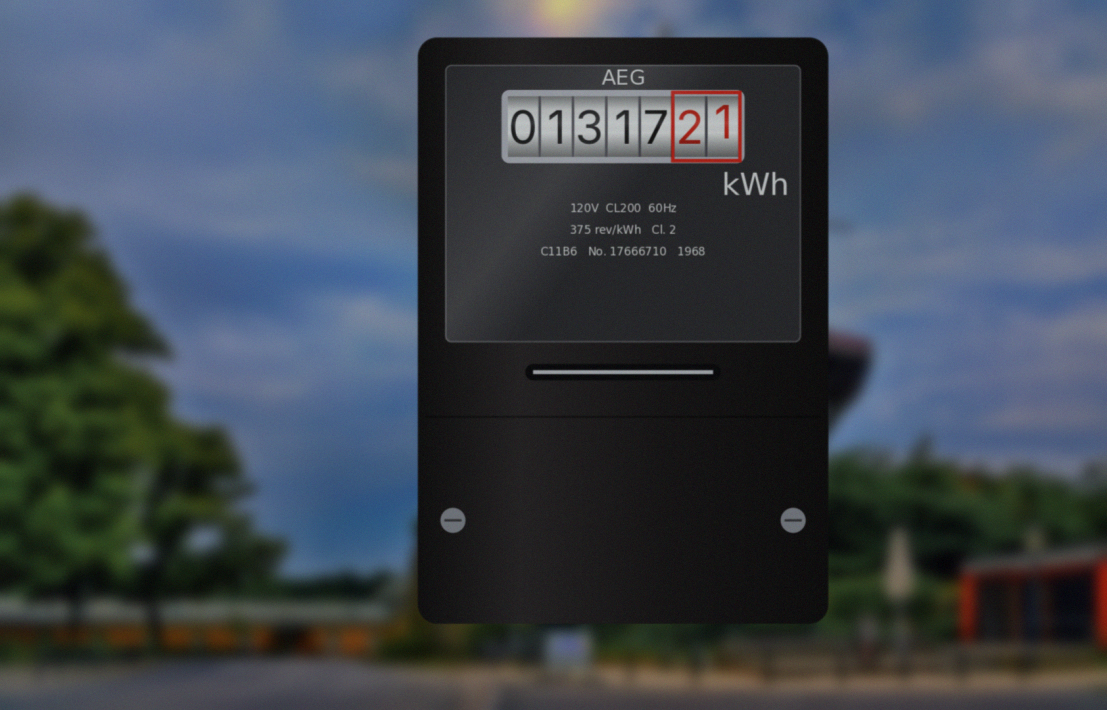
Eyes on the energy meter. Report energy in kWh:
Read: 1317.21 kWh
